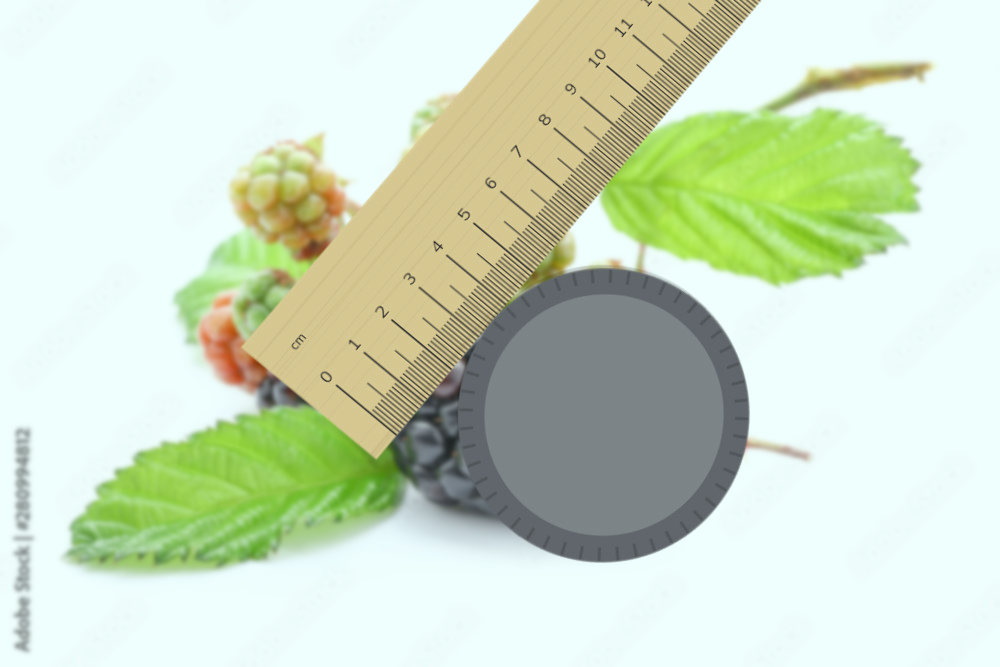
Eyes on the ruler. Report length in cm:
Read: 7 cm
